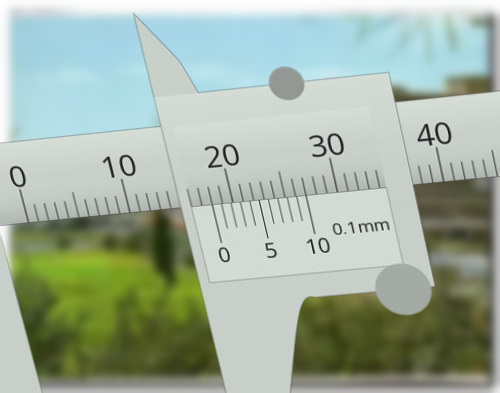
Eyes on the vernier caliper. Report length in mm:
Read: 18.0 mm
